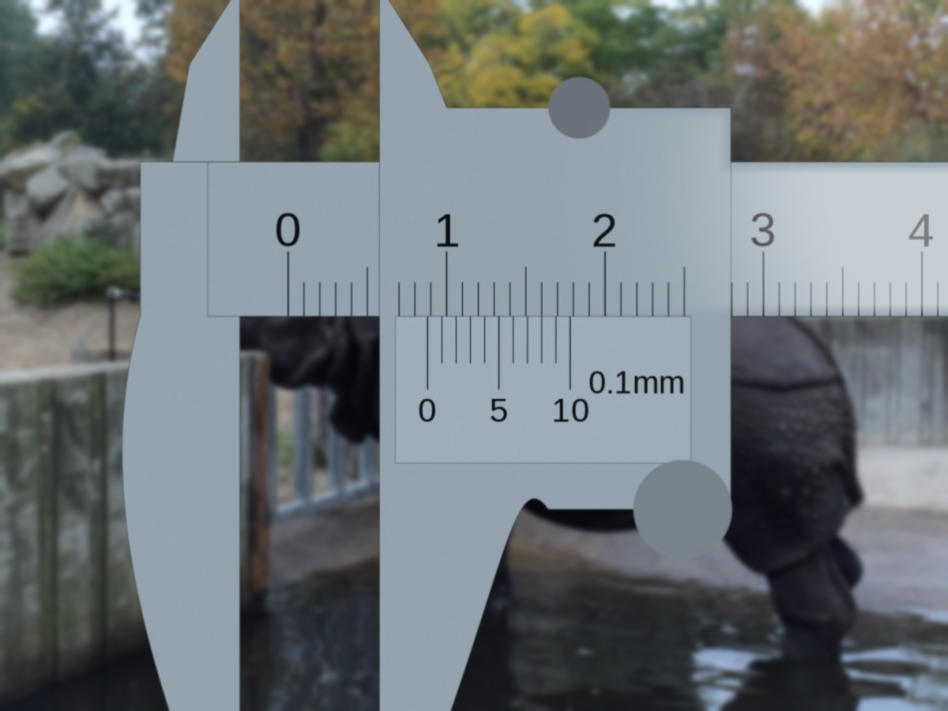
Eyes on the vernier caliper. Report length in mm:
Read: 8.8 mm
